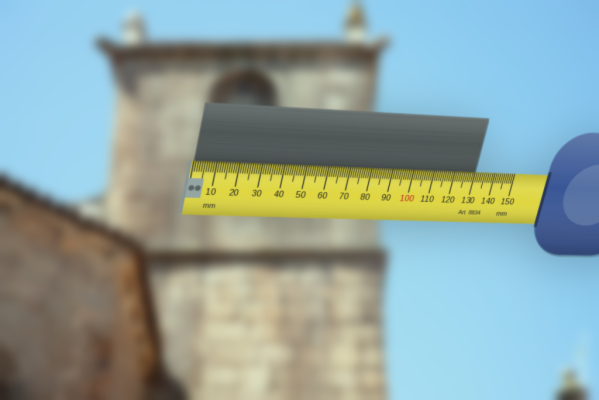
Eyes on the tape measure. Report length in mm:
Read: 130 mm
